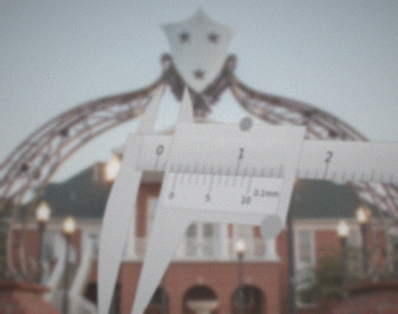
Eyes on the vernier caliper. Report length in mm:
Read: 2.8 mm
